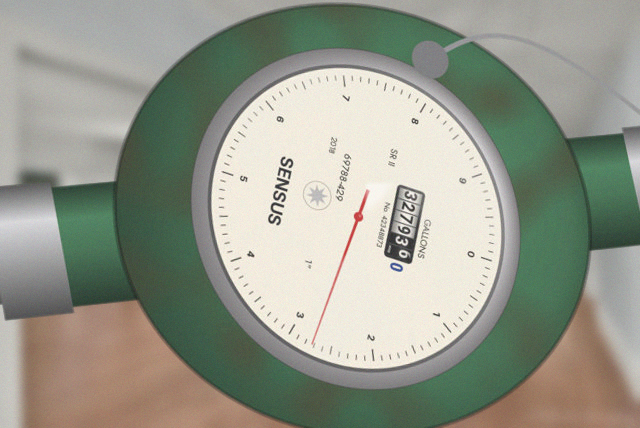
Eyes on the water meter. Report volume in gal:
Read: 3279362.7 gal
